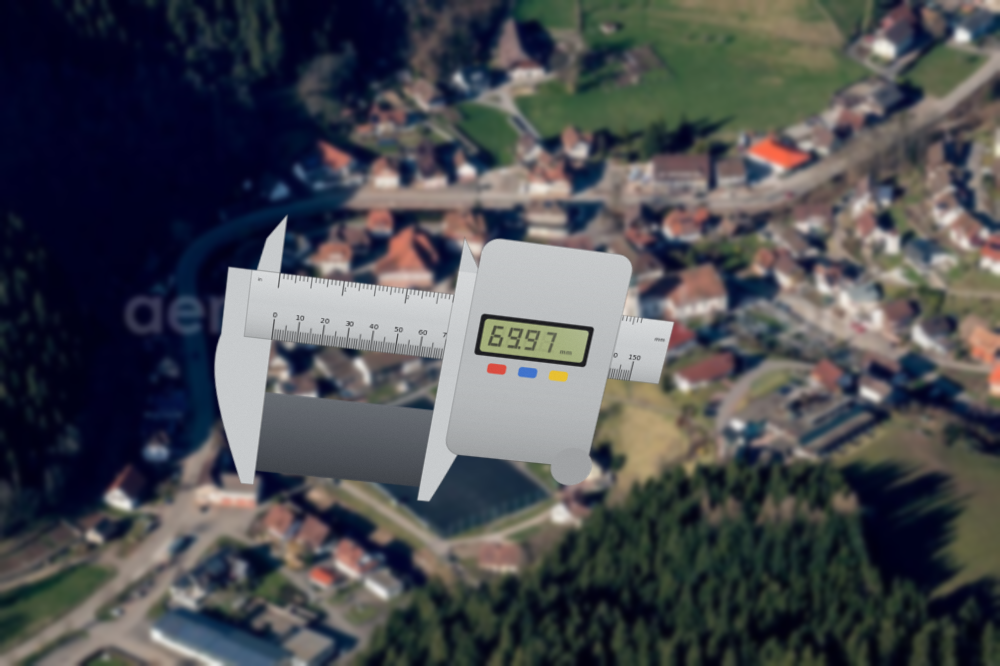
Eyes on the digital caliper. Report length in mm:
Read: 69.97 mm
